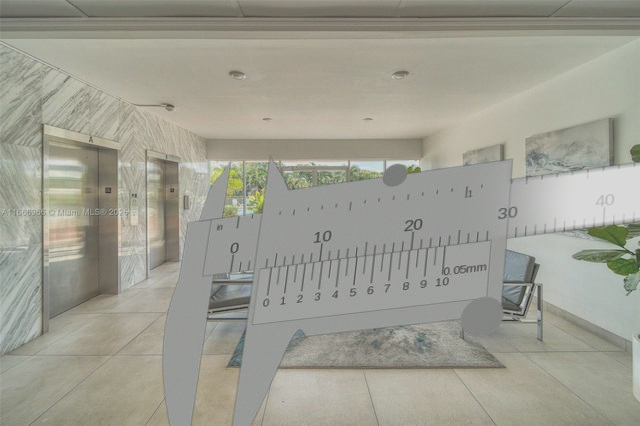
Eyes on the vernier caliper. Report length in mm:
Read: 4.6 mm
